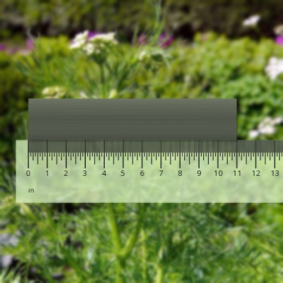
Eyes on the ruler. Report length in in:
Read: 11 in
